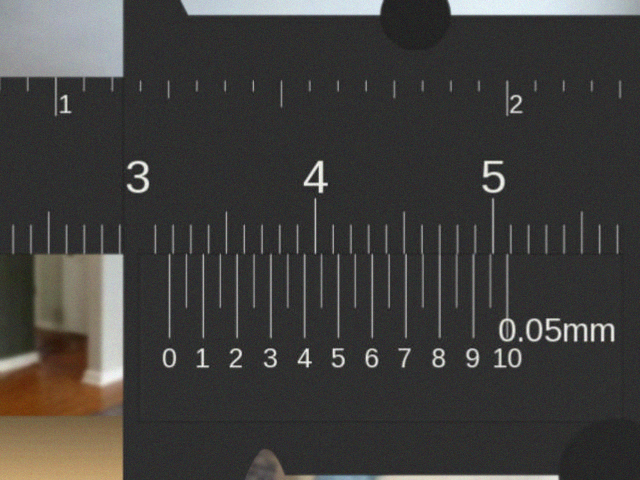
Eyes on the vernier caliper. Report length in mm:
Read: 31.8 mm
